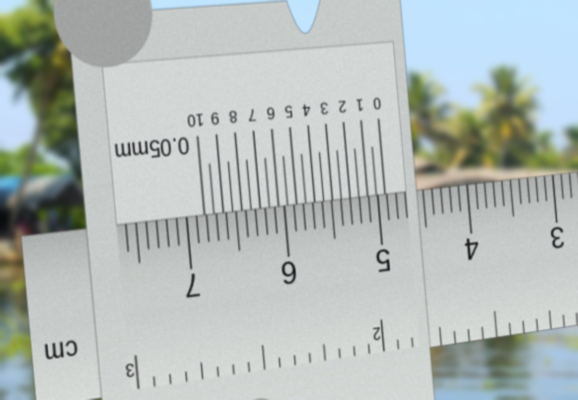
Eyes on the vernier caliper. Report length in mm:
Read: 49.2 mm
